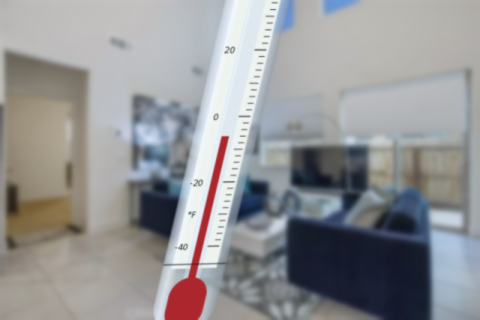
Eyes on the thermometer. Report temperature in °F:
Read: -6 °F
